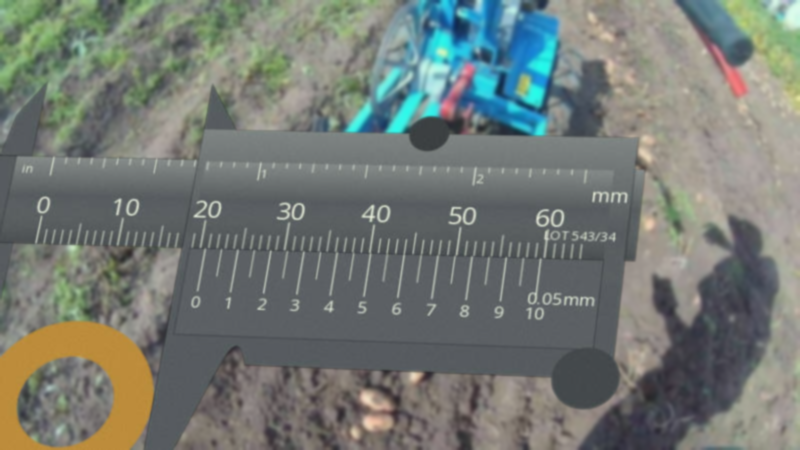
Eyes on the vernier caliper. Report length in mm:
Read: 20.6 mm
